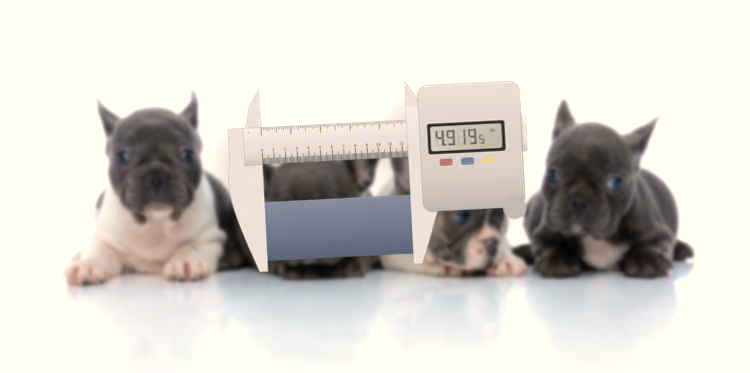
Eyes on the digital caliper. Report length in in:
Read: 4.9195 in
